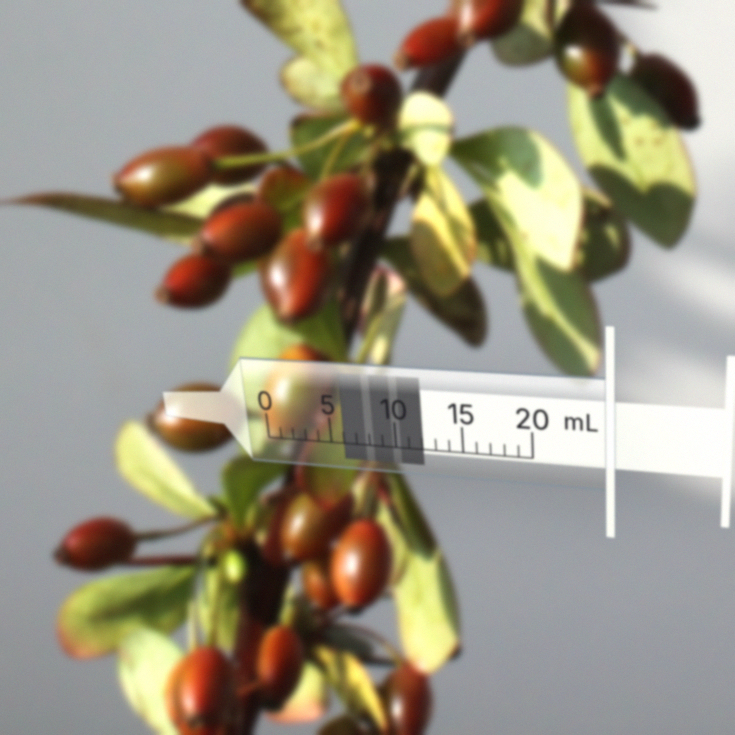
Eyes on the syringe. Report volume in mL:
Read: 6 mL
